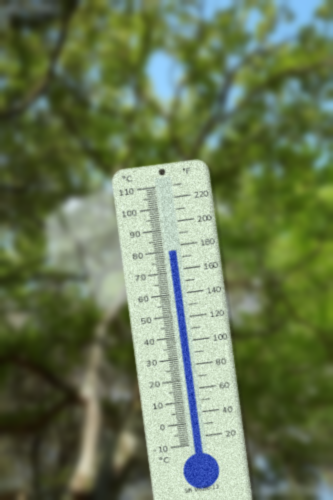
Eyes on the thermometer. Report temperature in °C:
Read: 80 °C
